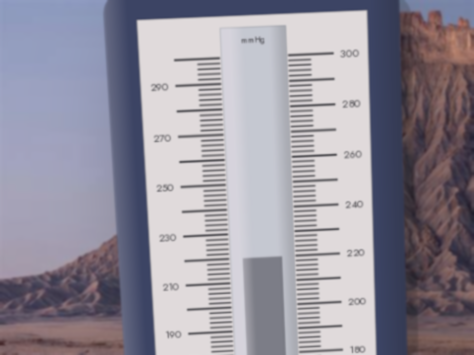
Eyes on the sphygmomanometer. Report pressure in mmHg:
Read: 220 mmHg
